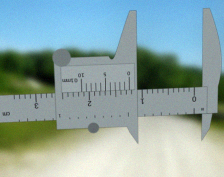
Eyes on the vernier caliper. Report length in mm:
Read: 12.4 mm
